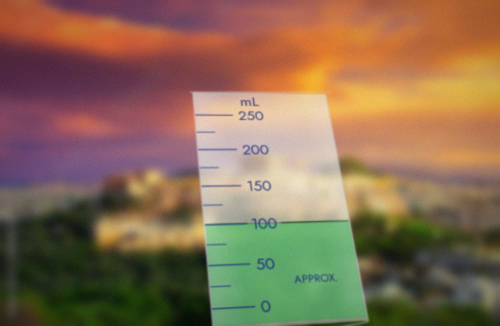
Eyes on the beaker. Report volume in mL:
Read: 100 mL
